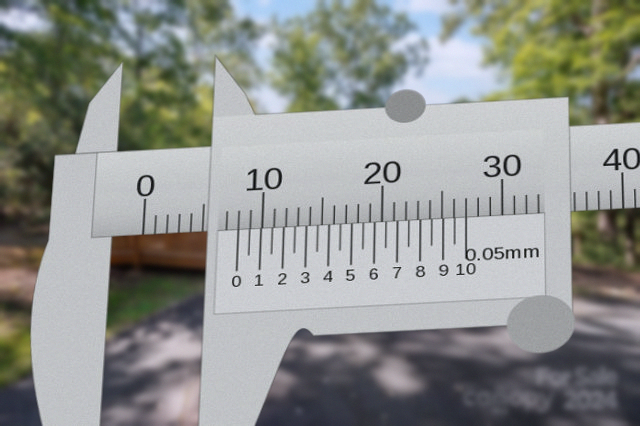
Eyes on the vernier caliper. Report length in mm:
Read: 8.0 mm
